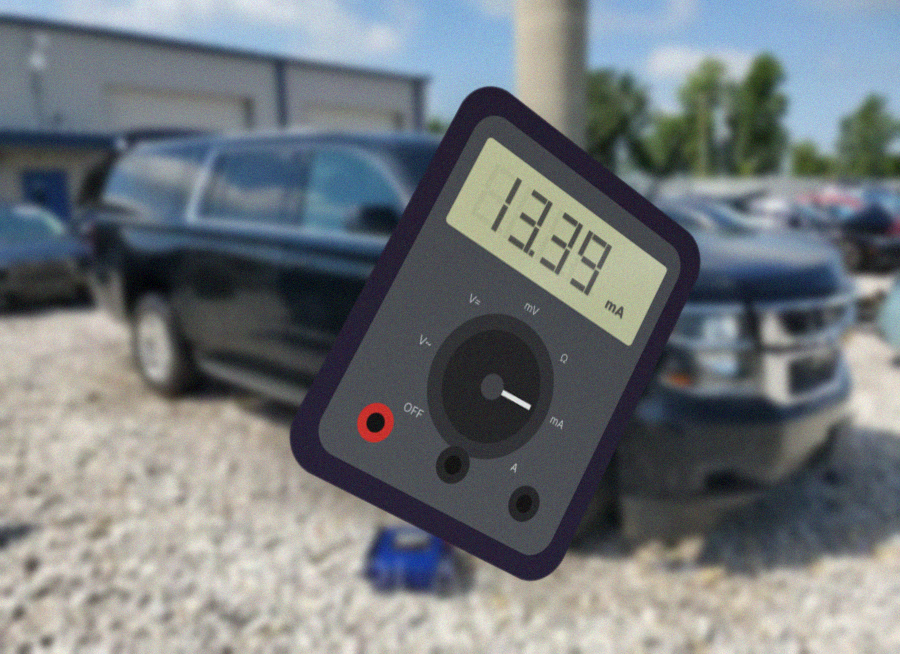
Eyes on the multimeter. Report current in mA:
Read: 13.39 mA
